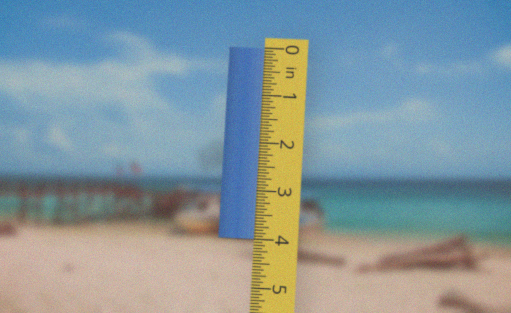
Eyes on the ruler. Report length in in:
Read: 4 in
